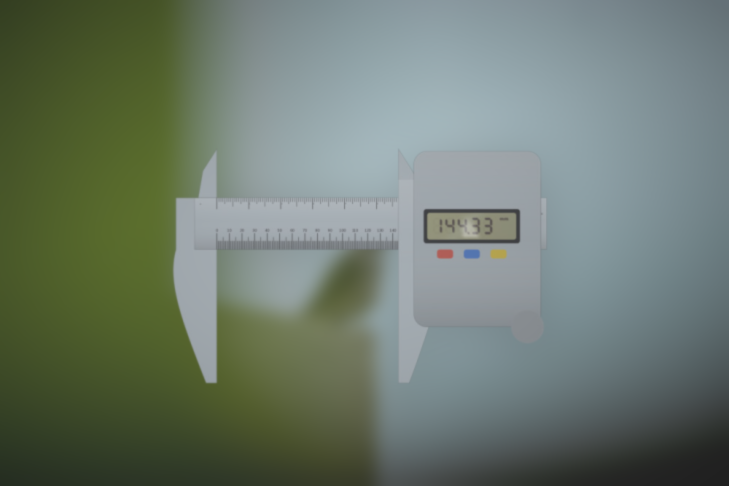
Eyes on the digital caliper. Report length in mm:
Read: 144.33 mm
